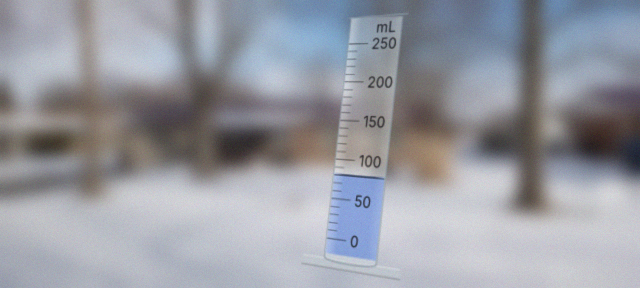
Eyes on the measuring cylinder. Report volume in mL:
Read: 80 mL
